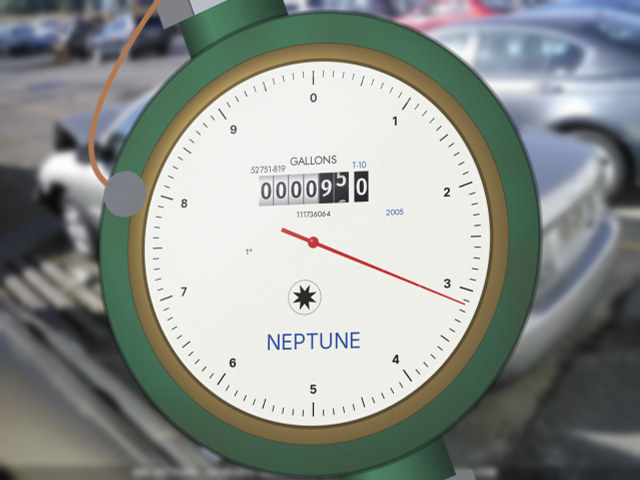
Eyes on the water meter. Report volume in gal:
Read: 953.1 gal
